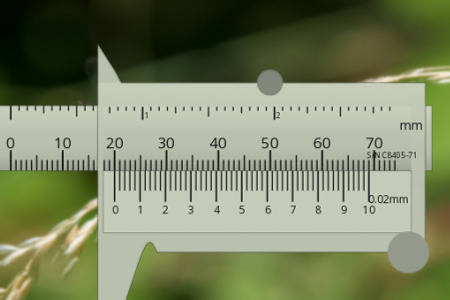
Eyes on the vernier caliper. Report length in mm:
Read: 20.0 mm
